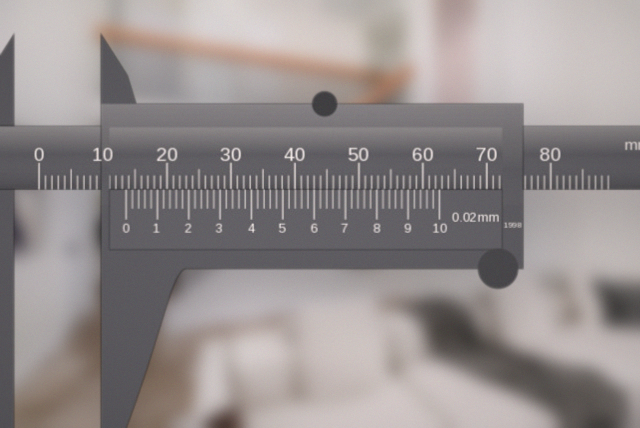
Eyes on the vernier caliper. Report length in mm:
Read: 13.6 mm
